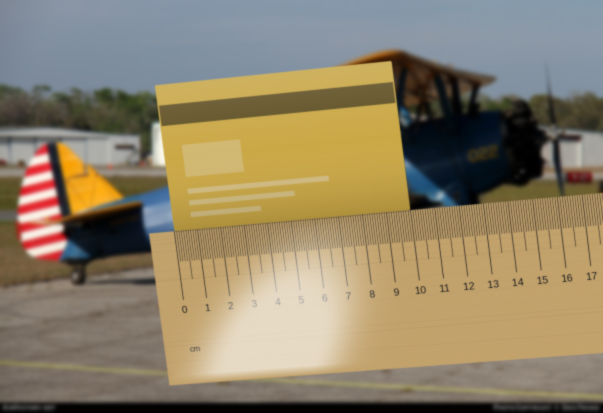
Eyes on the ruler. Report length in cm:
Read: 10 cm
